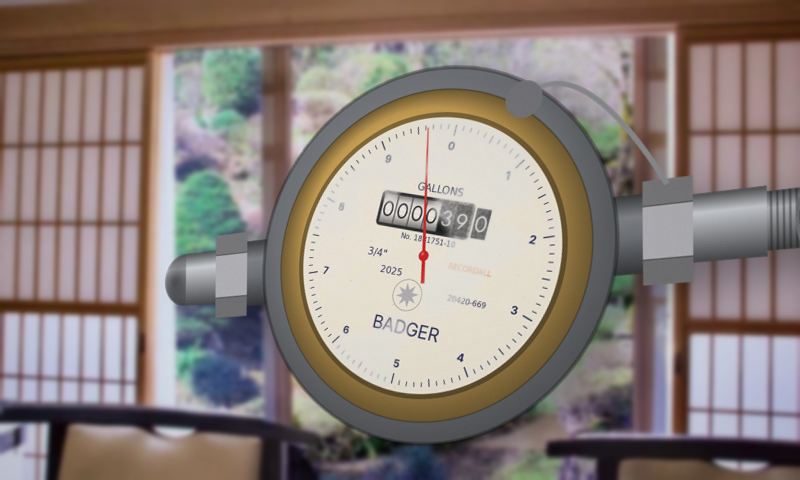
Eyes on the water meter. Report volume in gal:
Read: 389.6 gal
